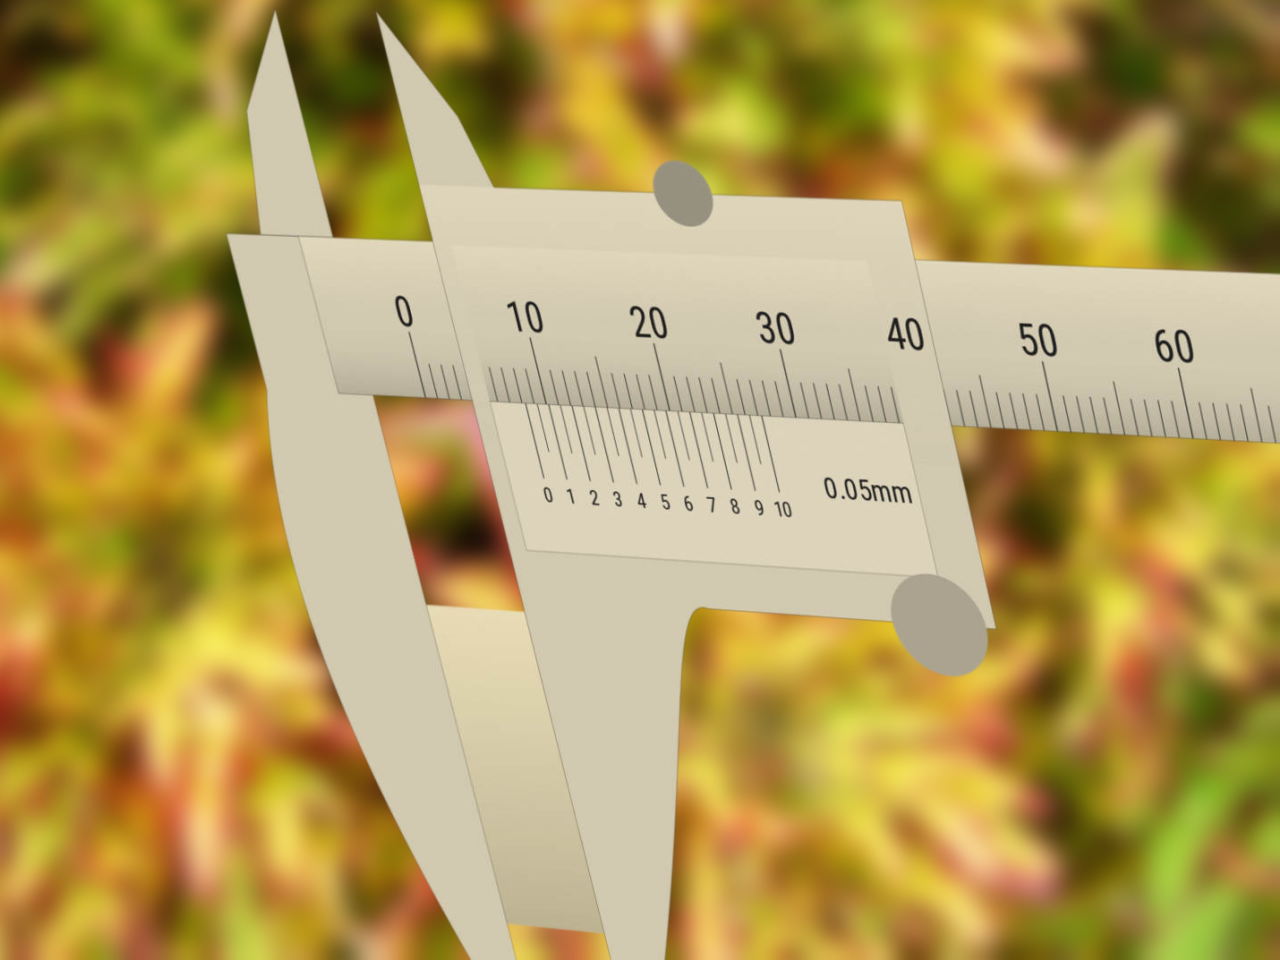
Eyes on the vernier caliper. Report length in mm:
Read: 8.3 mm
